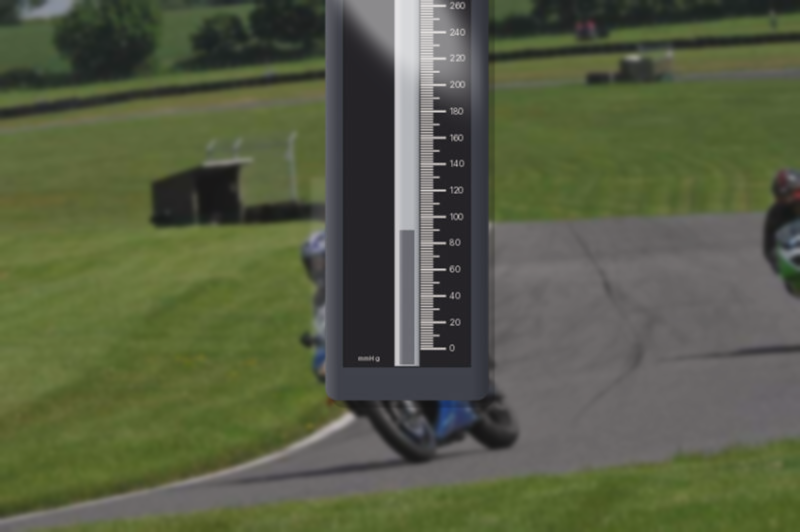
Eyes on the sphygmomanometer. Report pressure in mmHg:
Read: 90 mmHg
